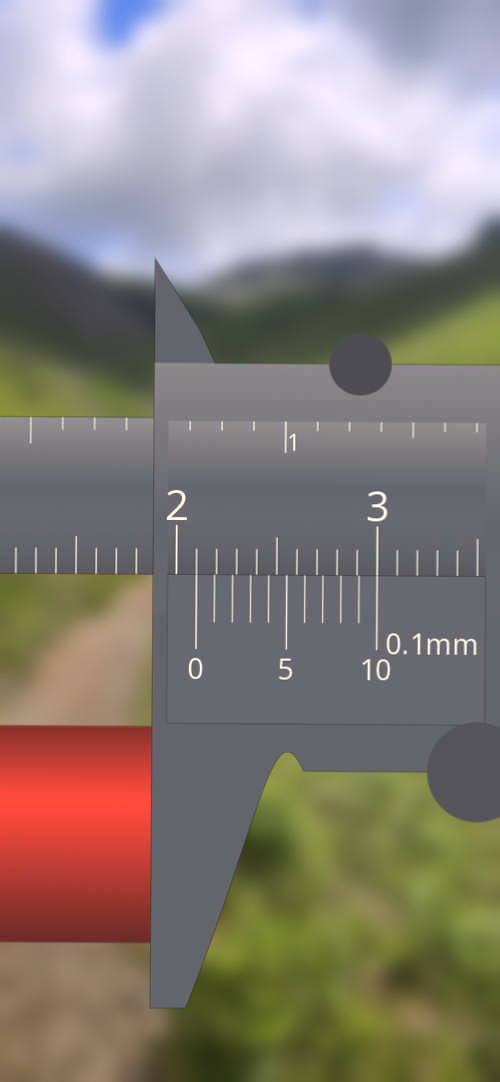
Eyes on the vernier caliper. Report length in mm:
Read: 21.0 mm
